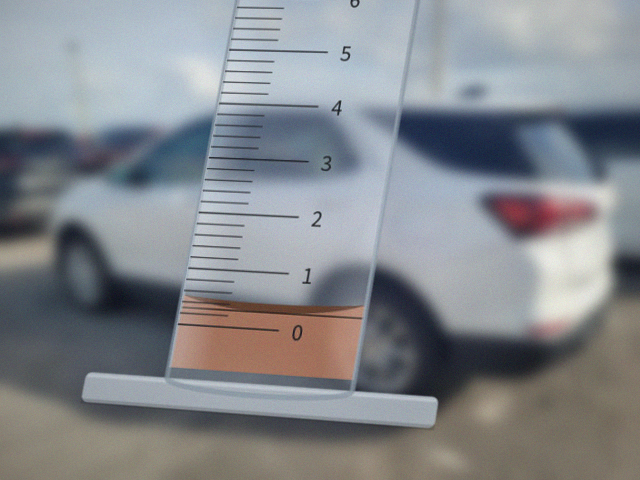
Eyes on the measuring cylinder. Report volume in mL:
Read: 0.3 mL
